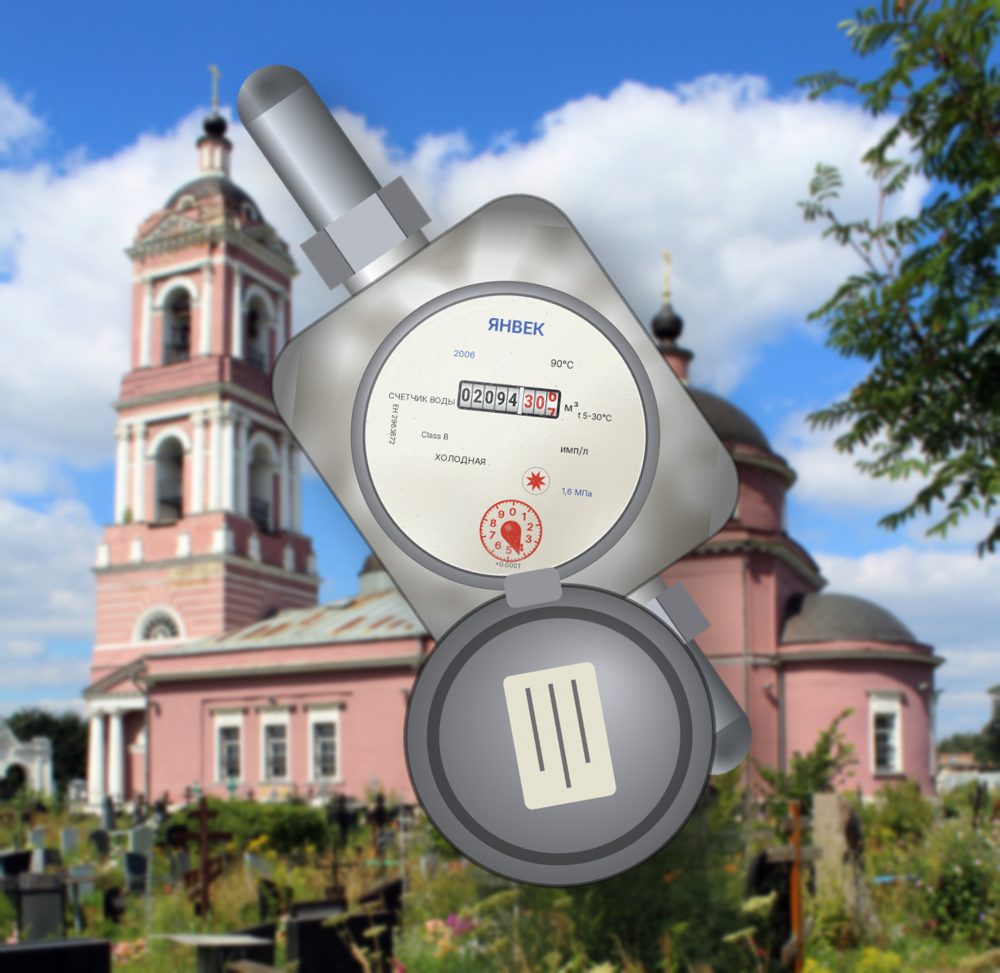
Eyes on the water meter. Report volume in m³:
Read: 2094.3064 m³
